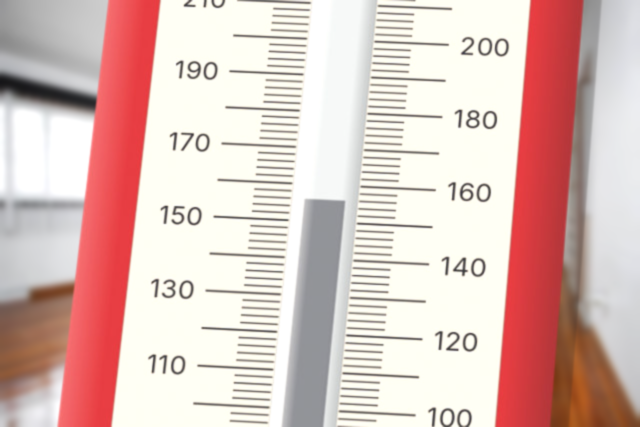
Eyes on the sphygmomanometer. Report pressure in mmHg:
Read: 156 mmHg
